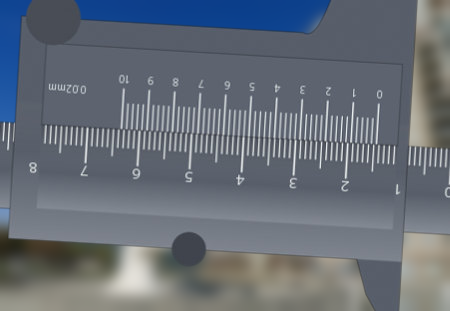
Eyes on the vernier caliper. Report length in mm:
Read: 14.5 mm
